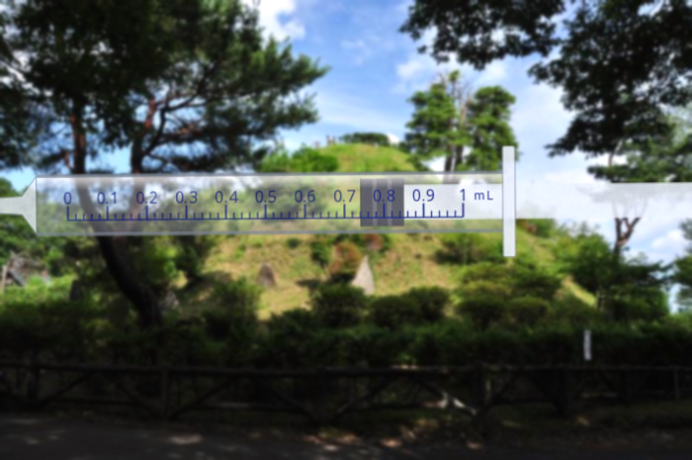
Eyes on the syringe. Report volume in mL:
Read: 0.74 mL
